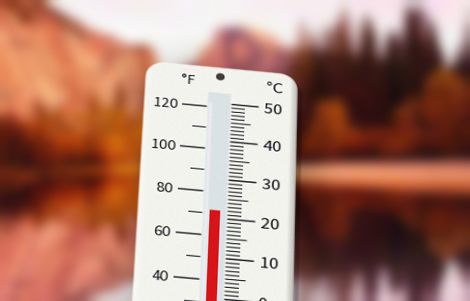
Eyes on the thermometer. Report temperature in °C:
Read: 22 °C
